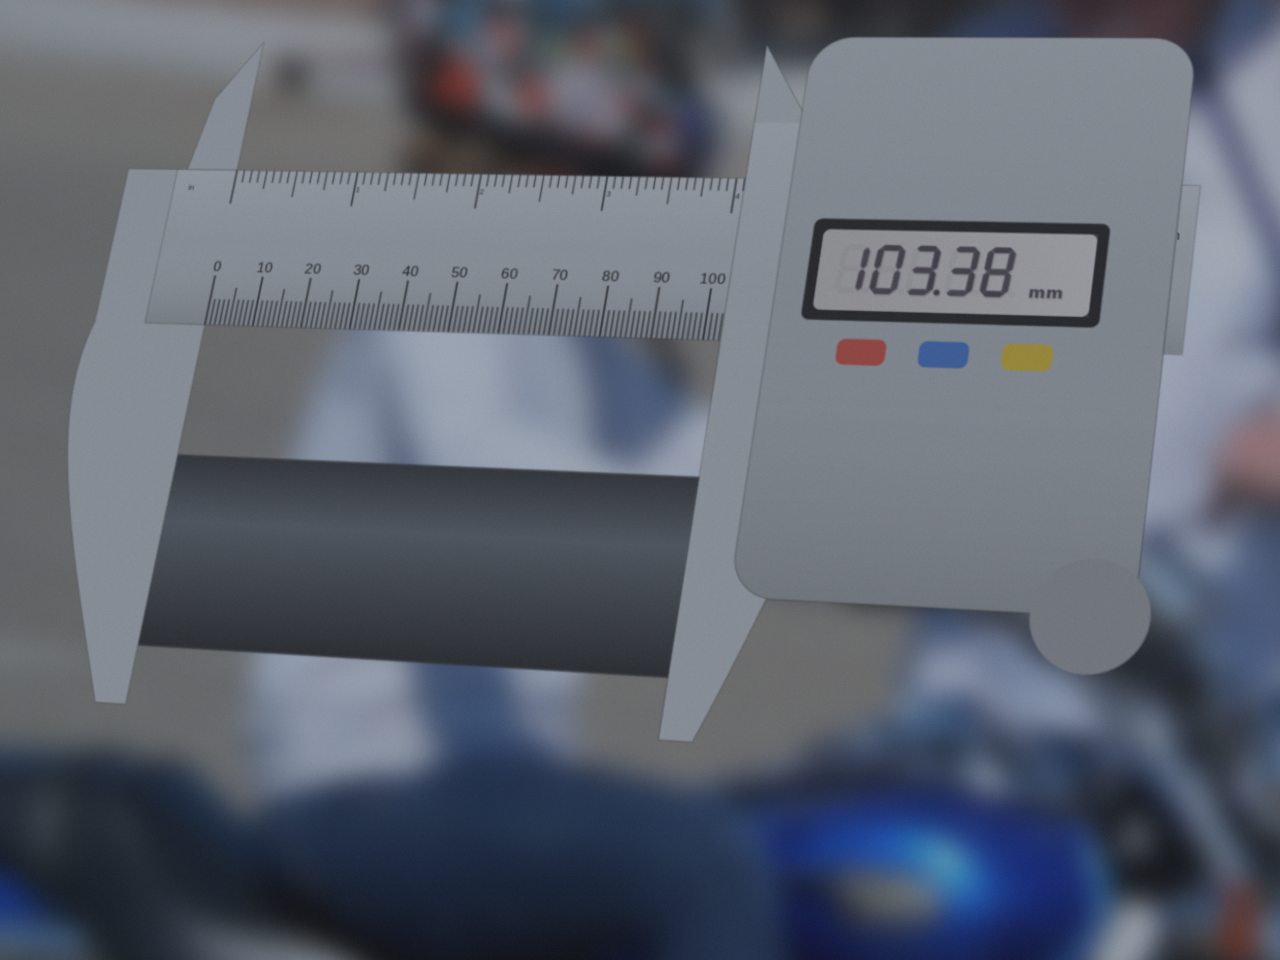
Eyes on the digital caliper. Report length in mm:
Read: 103.38 mm
